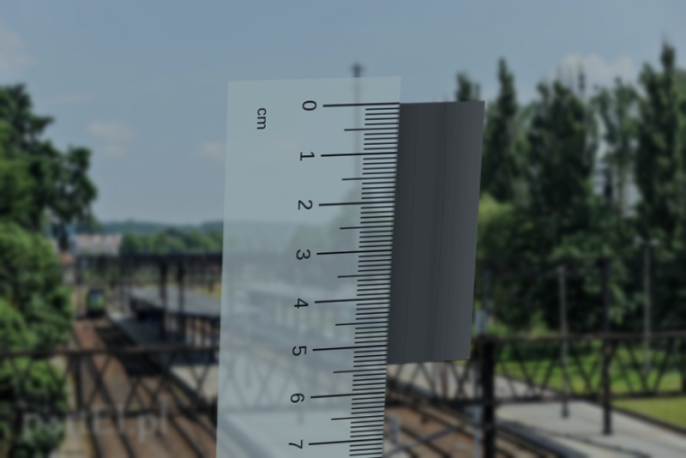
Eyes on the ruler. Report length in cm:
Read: 5.4 cm
